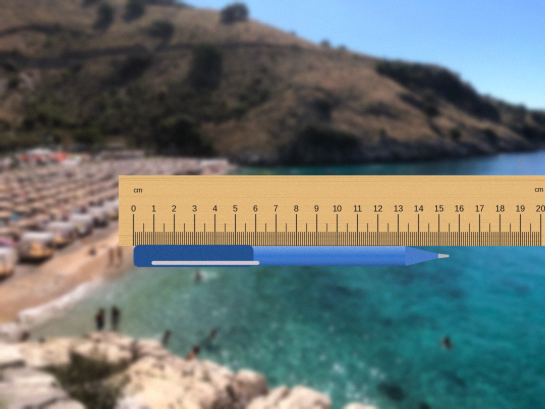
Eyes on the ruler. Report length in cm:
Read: 15.5 cm
